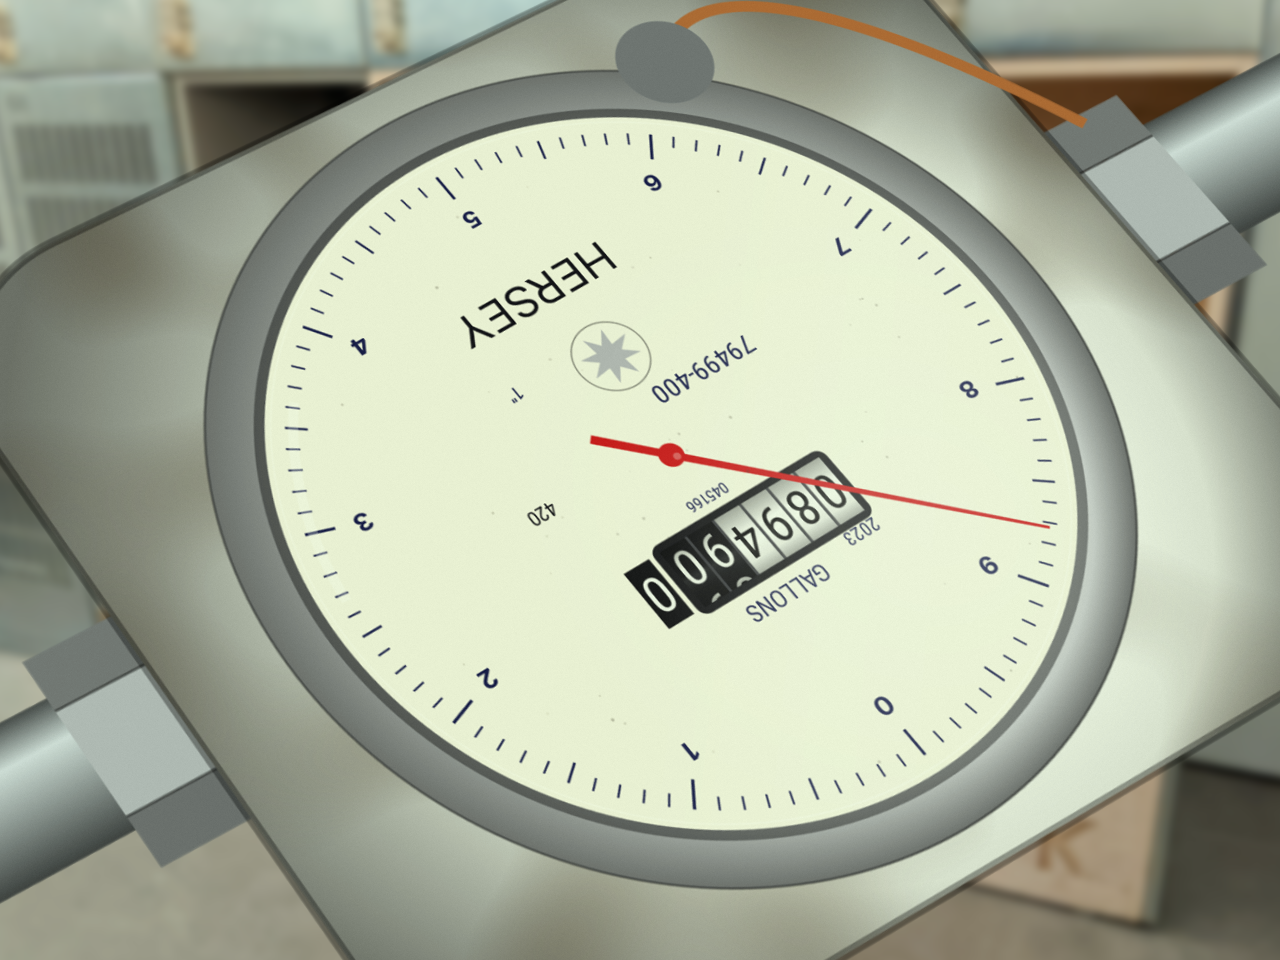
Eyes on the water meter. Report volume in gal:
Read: 894898.7 gal
